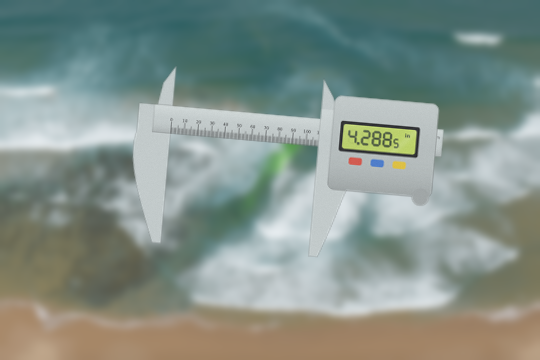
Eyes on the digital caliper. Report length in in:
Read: 4.2885 in
